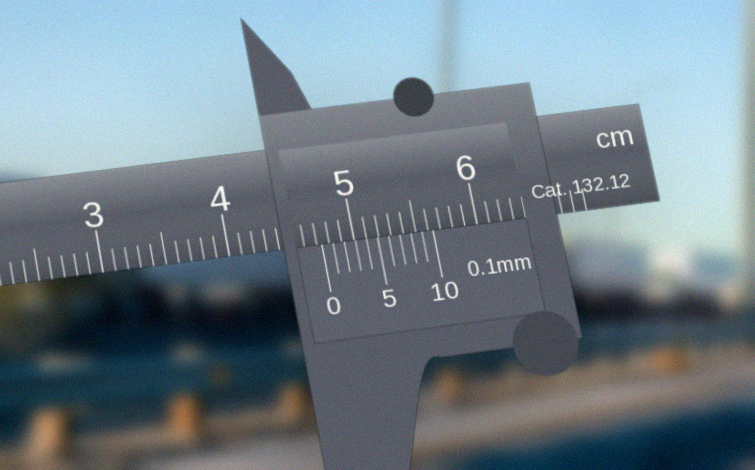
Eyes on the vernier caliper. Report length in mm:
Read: 47.4 mm
